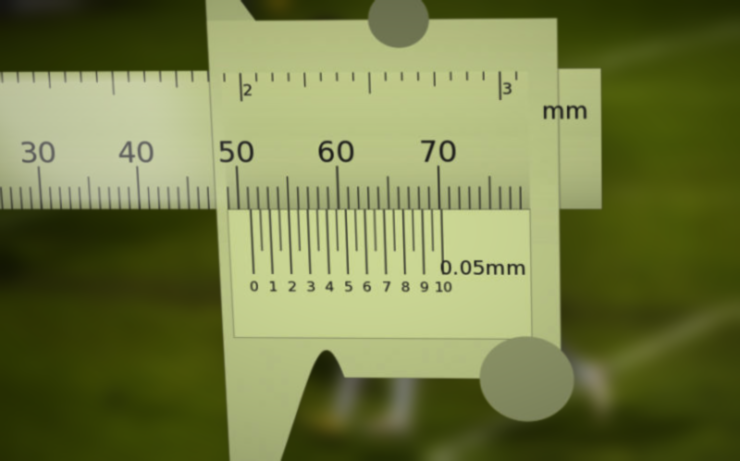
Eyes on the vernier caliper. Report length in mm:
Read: 51.2 mm
